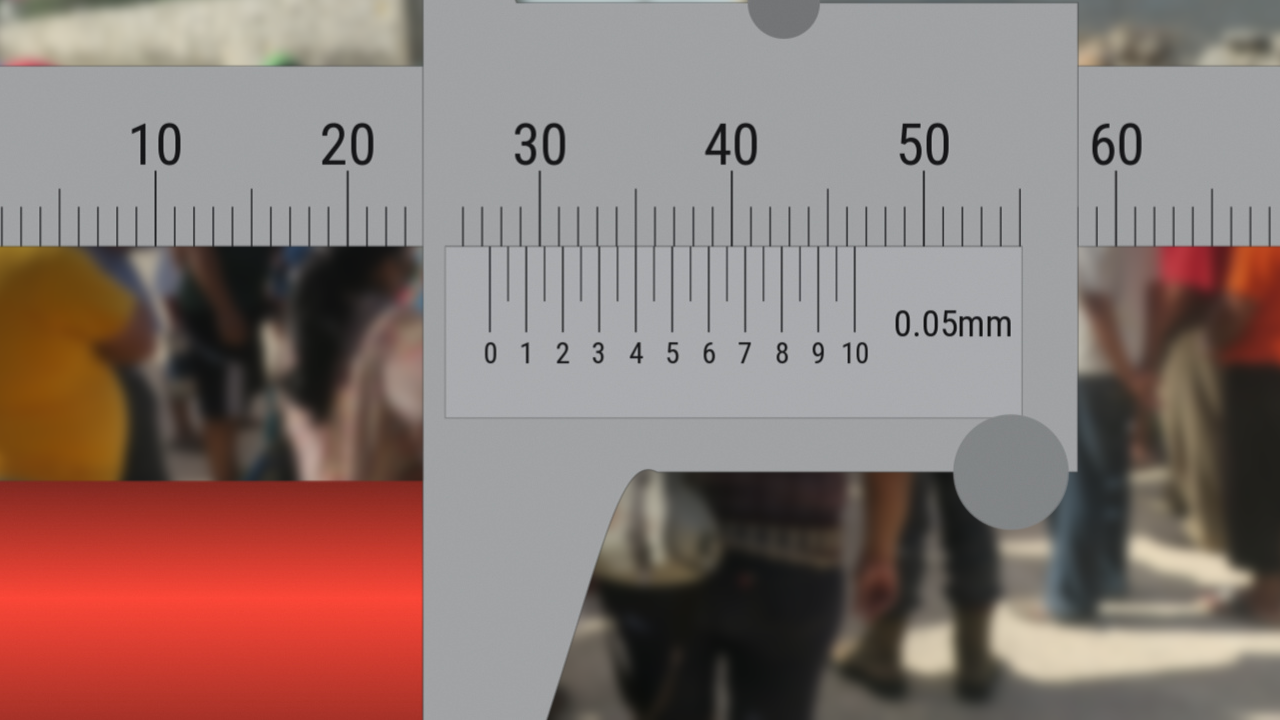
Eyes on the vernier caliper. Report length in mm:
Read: 27.4 mm
